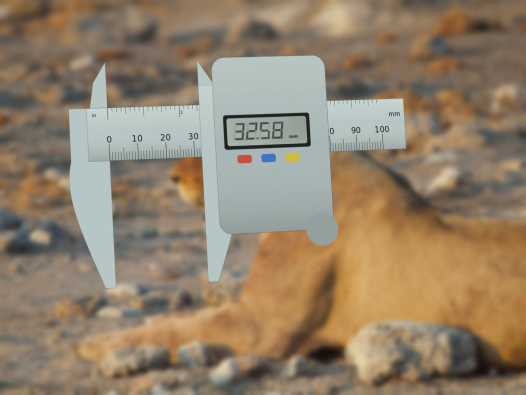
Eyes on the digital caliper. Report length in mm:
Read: 32.58 mm
